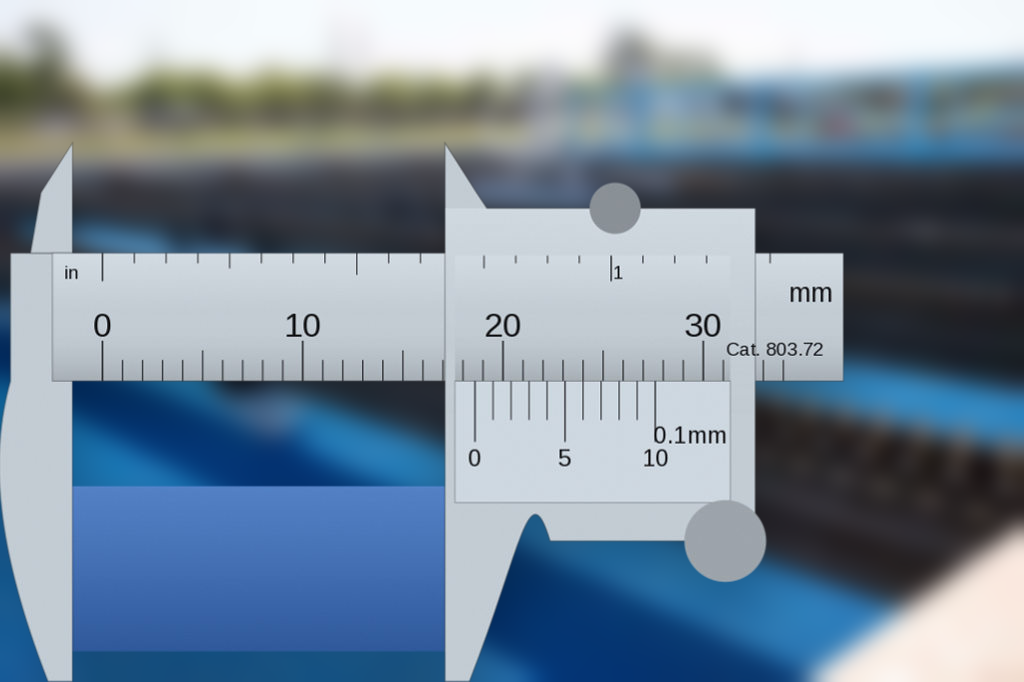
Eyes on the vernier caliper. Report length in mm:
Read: 18.6 mm
